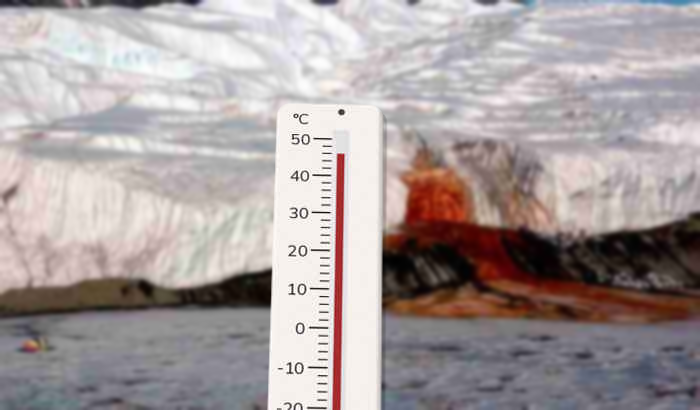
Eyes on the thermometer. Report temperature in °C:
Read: 46 °C
